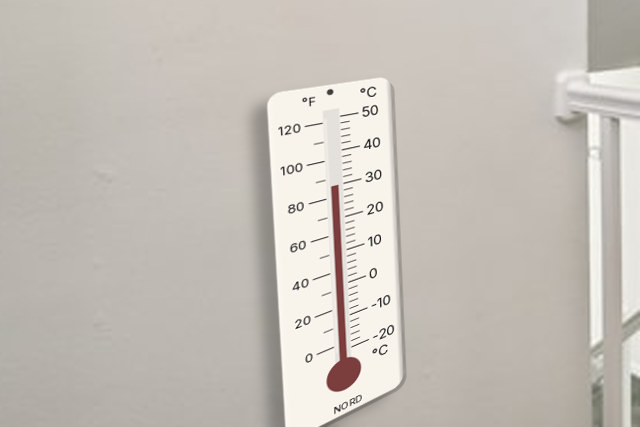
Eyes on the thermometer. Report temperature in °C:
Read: 30 °C
